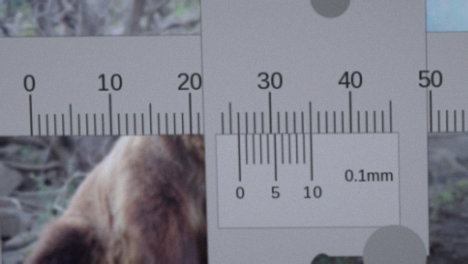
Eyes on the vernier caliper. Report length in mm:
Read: 26.0 mm
